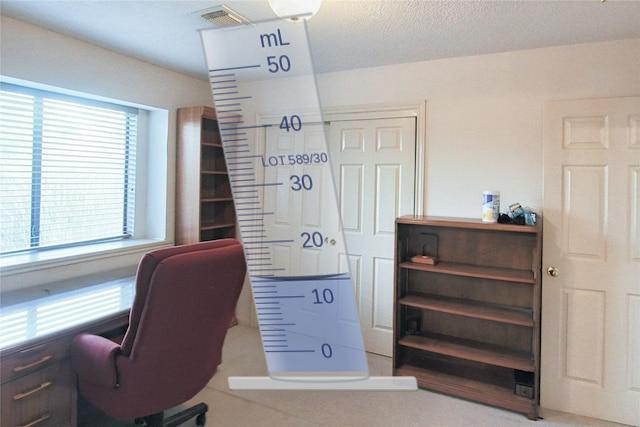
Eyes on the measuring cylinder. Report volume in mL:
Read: 13 mL
